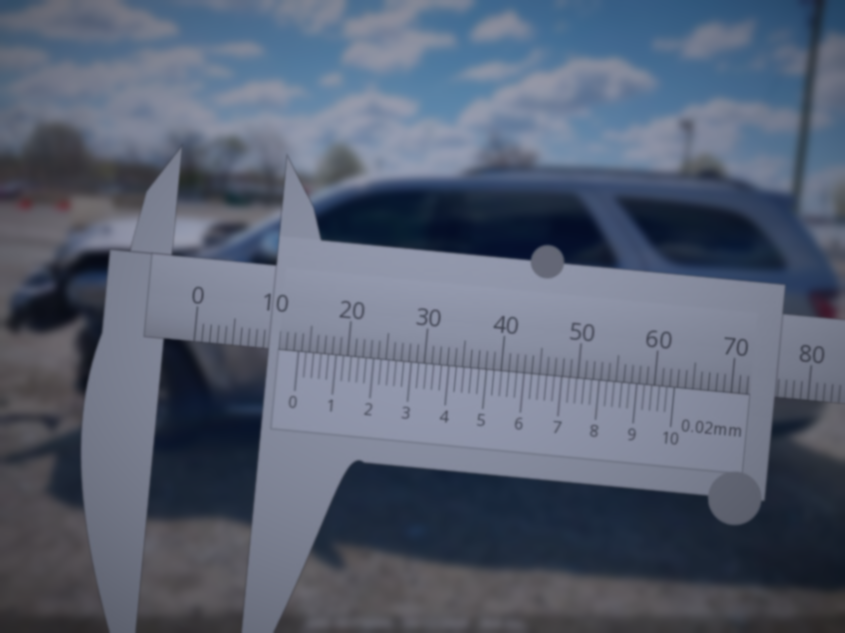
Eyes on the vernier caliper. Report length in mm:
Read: 13.6 mm
